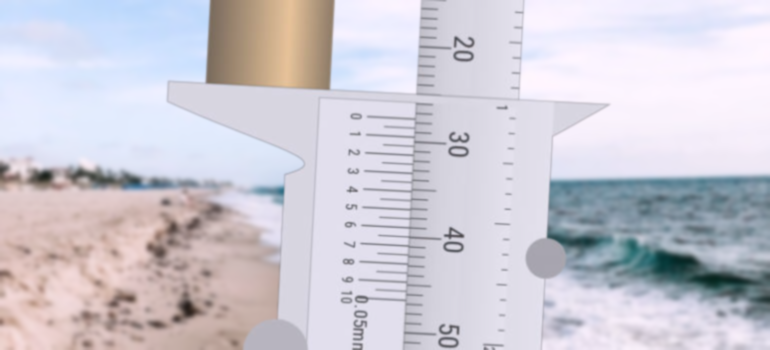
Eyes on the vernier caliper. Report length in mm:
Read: 27.6 mm
